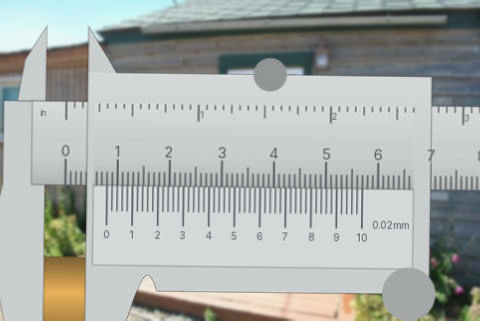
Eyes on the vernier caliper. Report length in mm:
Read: 8.0 mm
